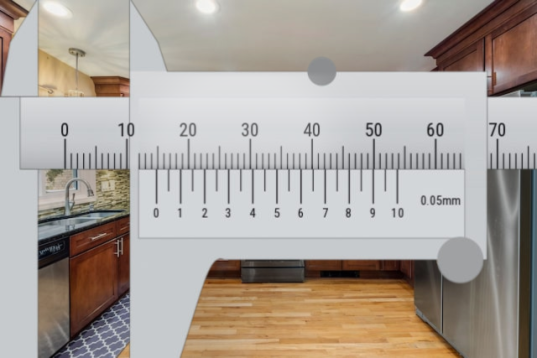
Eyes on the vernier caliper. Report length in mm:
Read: 14.8 mm
